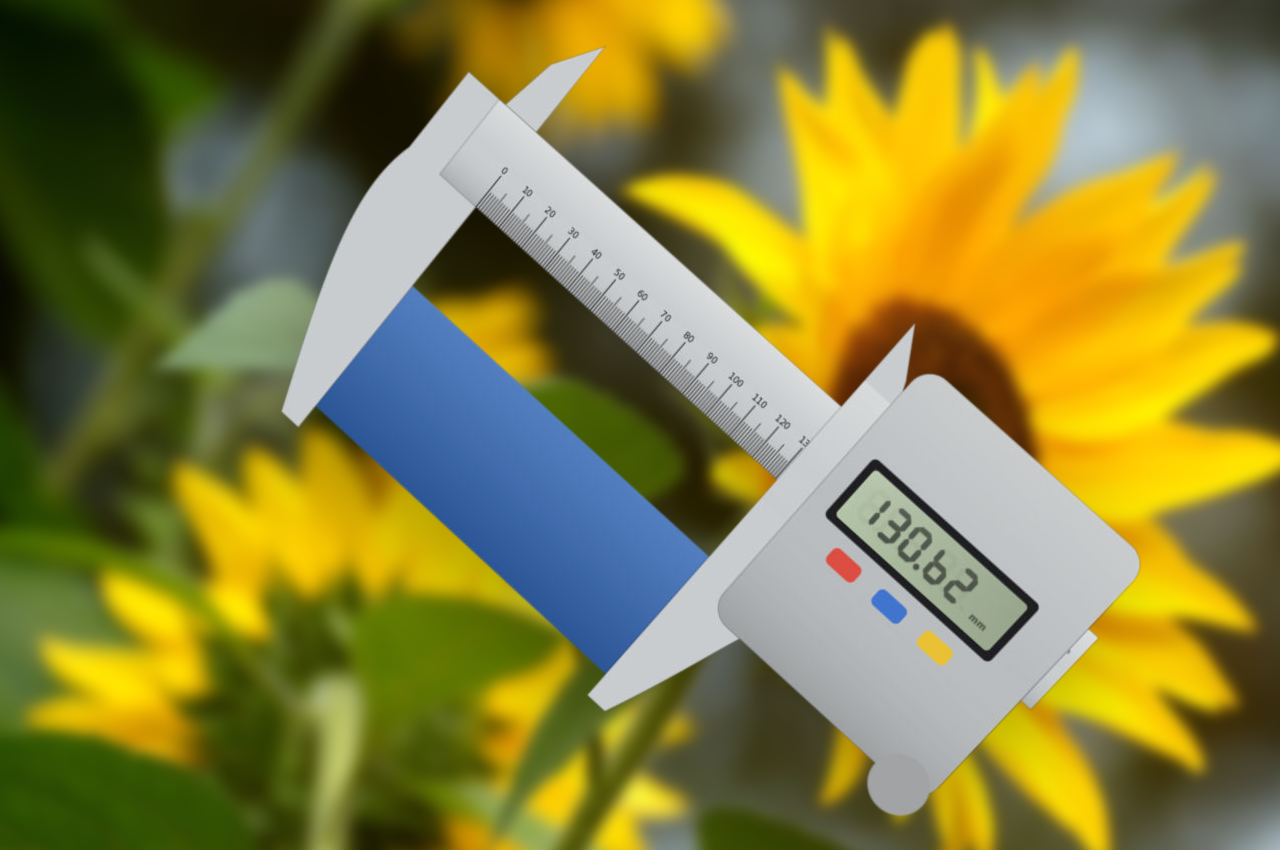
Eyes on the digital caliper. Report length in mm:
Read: 130.62 mm
